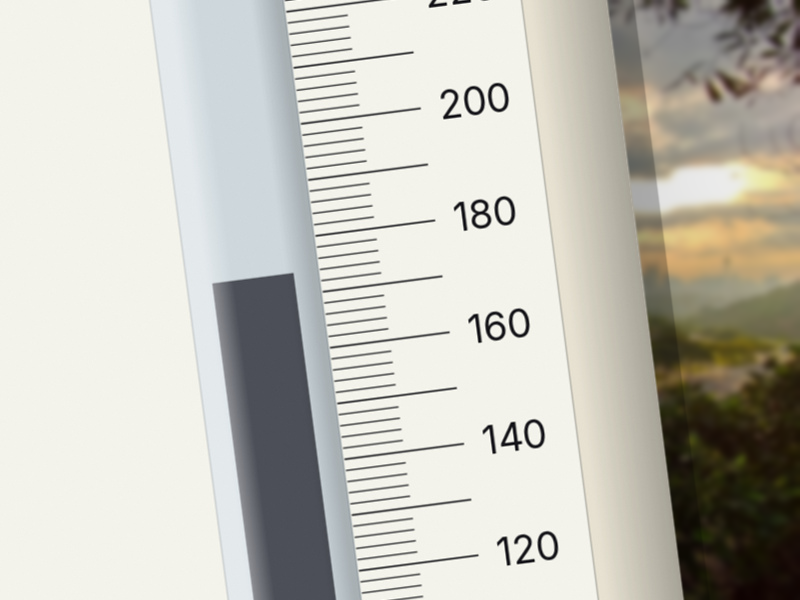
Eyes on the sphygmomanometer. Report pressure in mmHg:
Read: 174 mmHg
